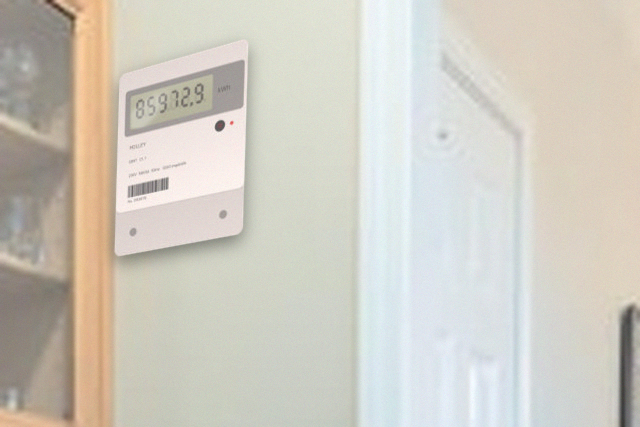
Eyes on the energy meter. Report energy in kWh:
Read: 85972.9 kWh
